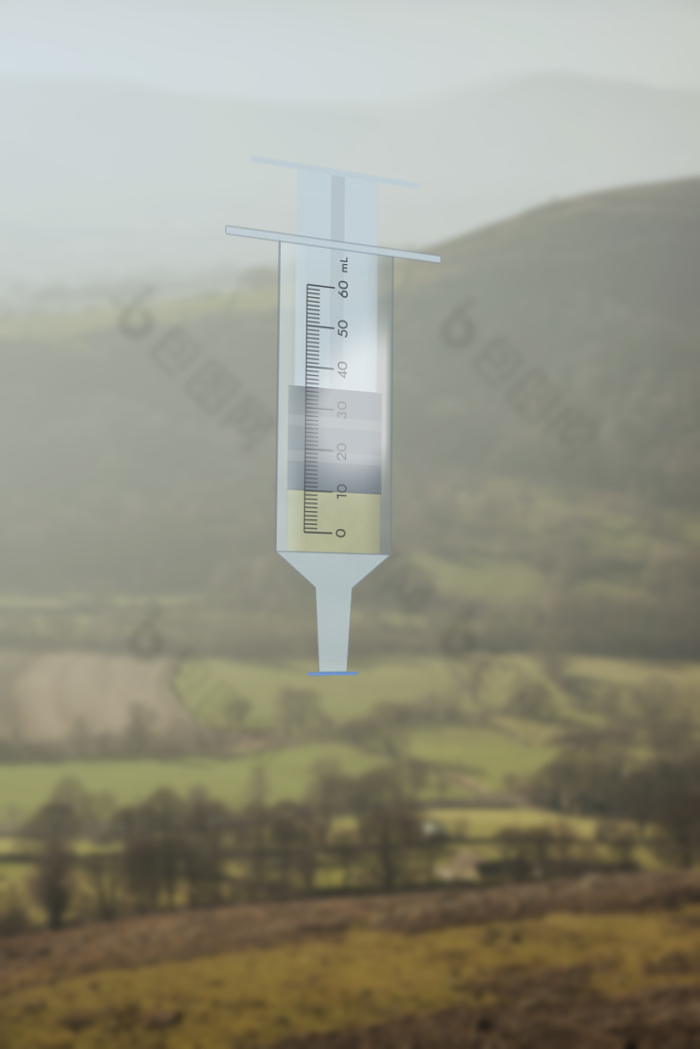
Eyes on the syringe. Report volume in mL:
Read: 10 mL
